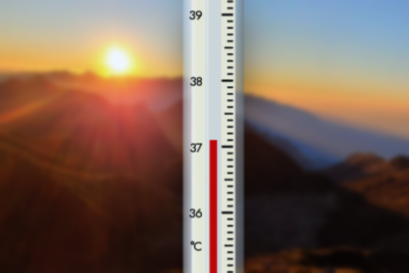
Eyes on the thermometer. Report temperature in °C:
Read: 37.1 °C
